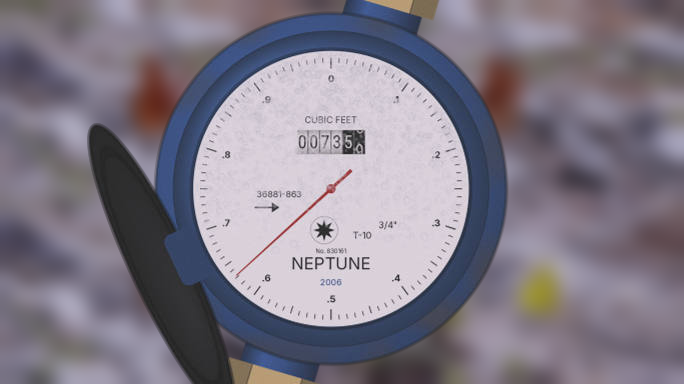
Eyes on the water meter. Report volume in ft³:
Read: 7358.63 ft³
